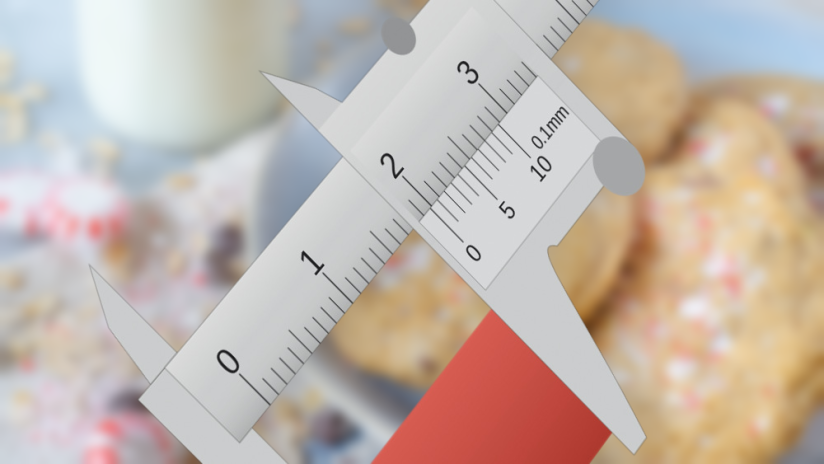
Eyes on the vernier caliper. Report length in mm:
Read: 19.8 mm
